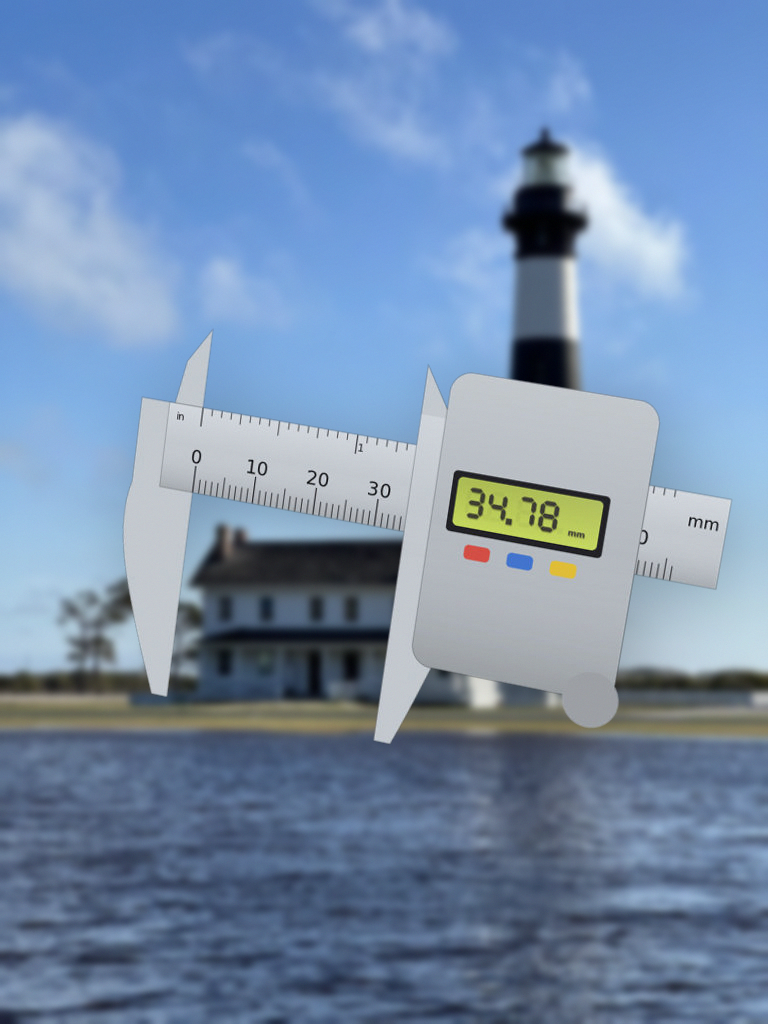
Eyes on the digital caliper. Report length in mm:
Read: 34.78 mm
